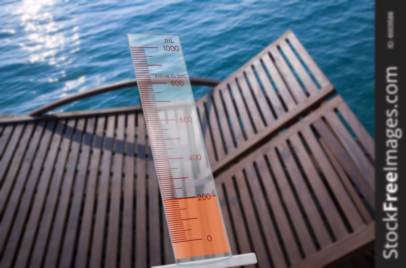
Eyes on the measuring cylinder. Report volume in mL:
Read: 200 mL
